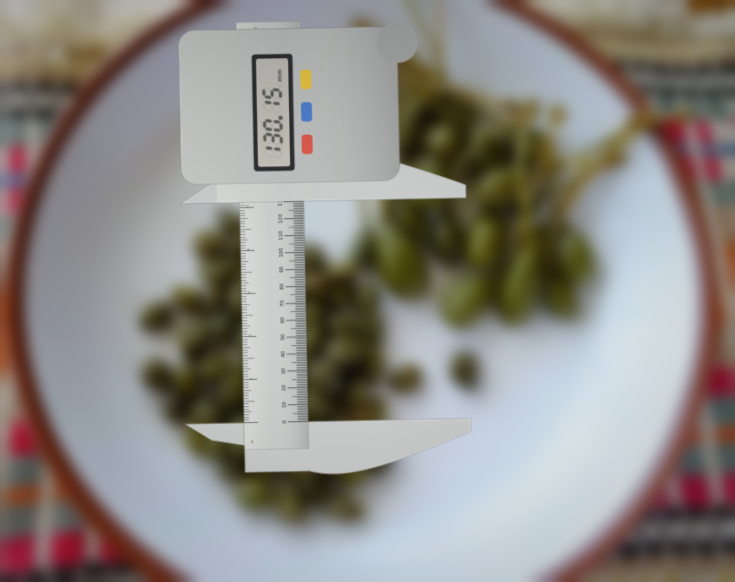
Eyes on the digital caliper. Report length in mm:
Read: 130.15 mm
